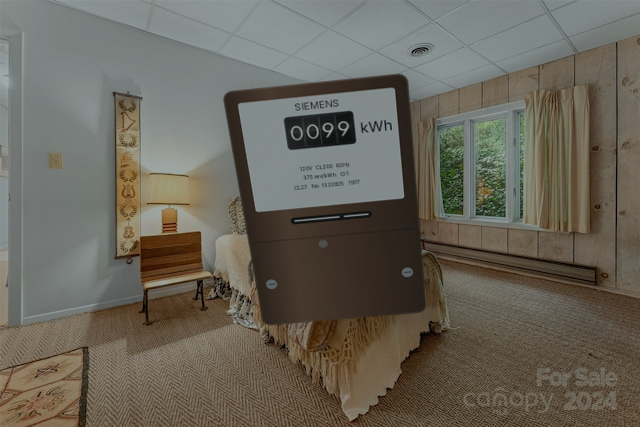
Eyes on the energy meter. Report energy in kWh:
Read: 99 kWh
